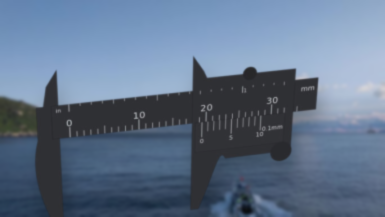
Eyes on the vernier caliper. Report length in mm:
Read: 19.4 mm
